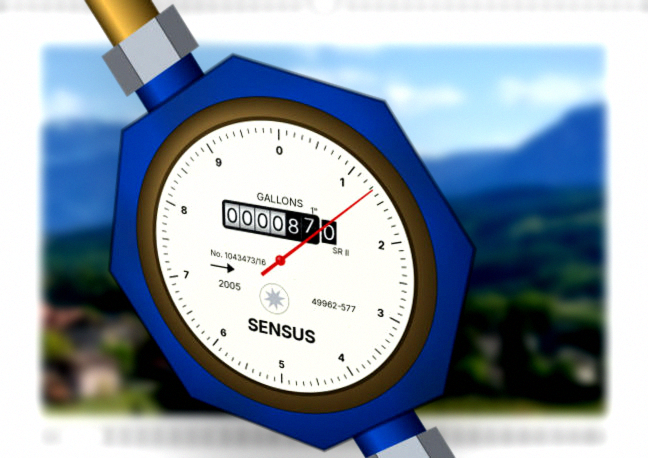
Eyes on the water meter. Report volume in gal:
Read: 871.3 gal
